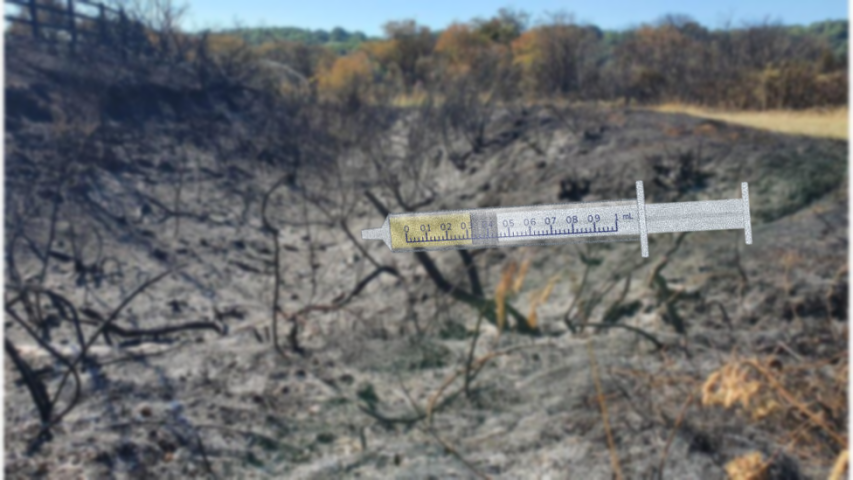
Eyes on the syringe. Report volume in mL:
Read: 0.32 mL
